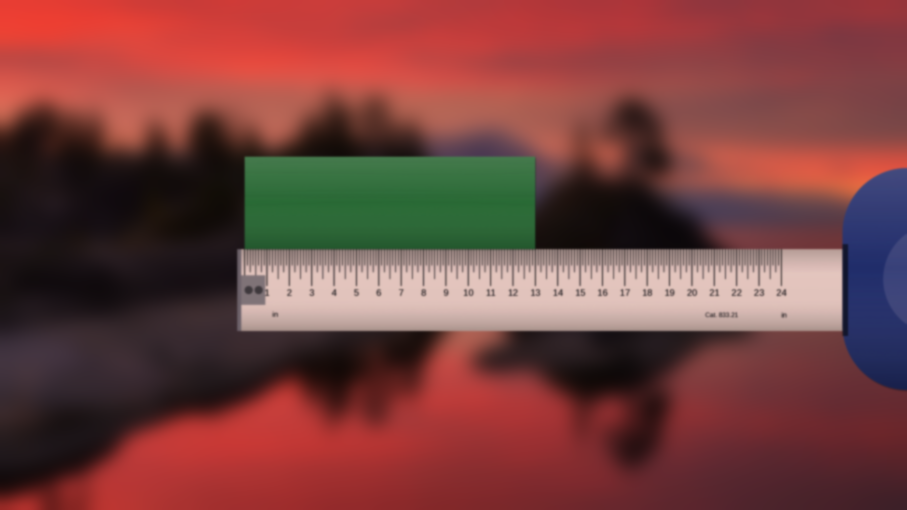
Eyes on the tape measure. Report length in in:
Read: 13 in
